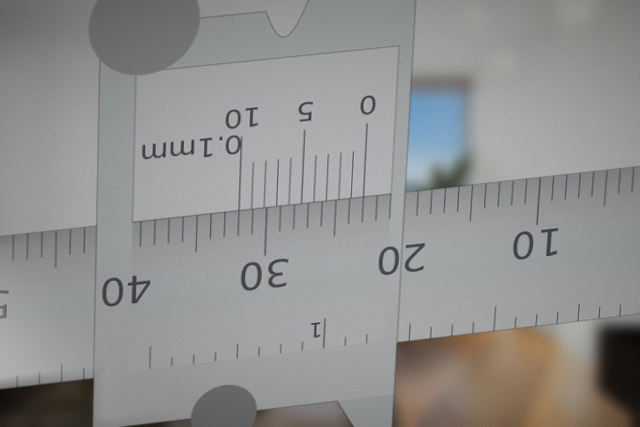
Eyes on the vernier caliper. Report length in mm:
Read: 23.0 mm
